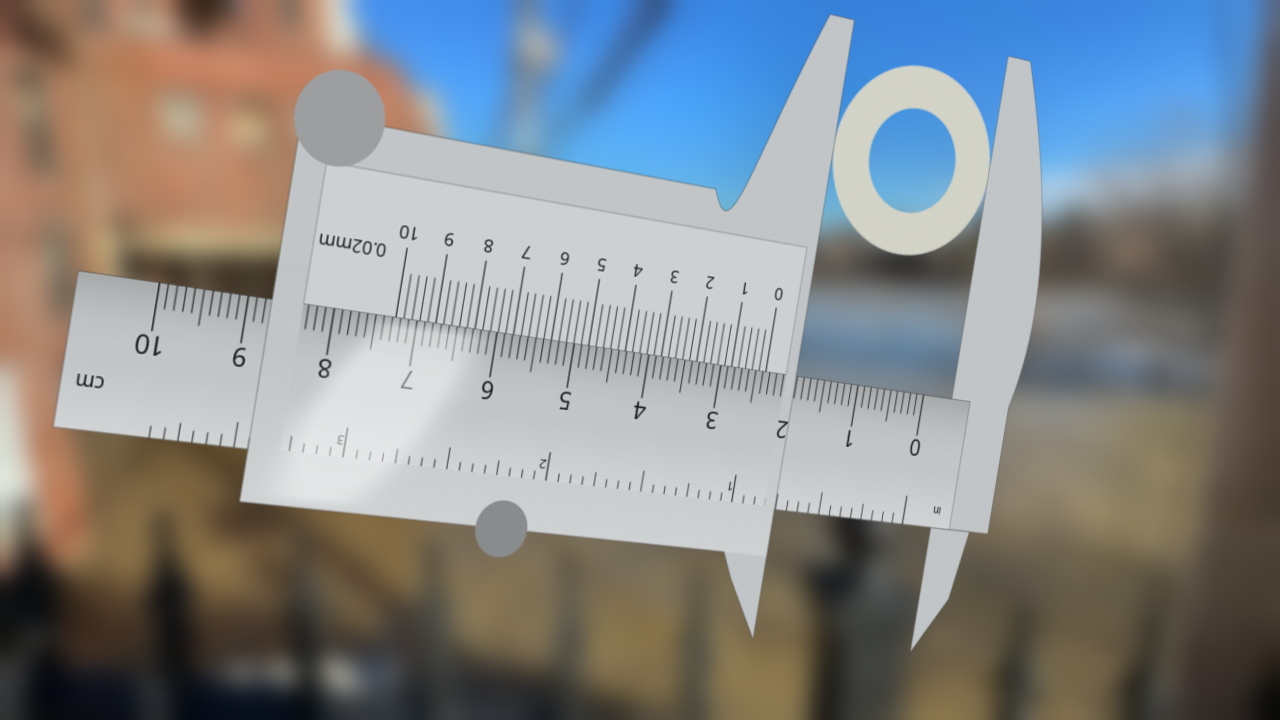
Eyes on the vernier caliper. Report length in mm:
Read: 23.6 mm
